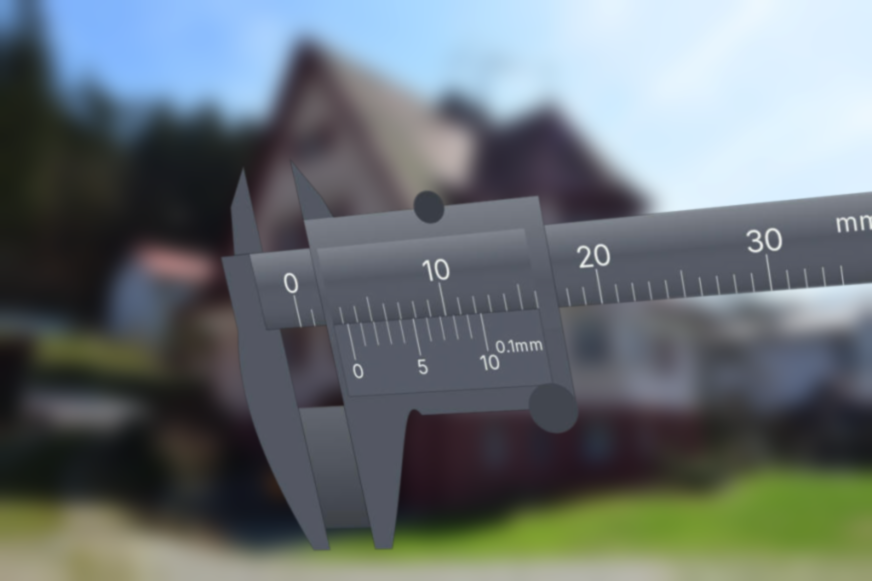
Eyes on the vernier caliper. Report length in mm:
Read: 3.3 mm
